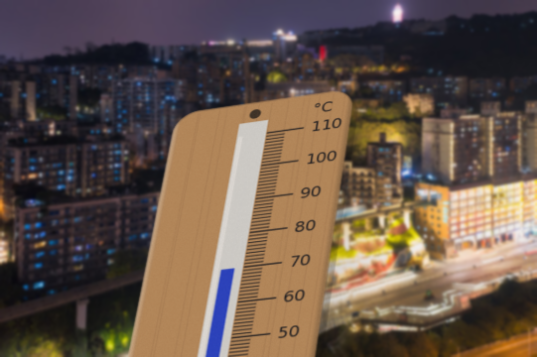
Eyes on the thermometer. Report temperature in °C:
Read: 70 °C
